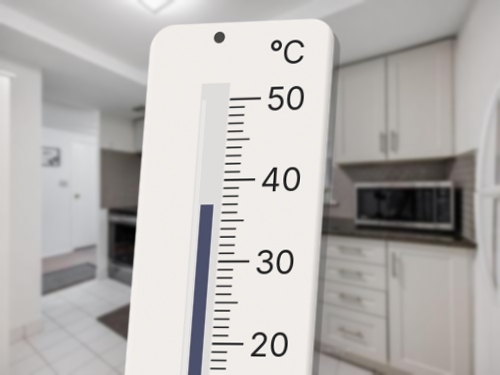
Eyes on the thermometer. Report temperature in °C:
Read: 37 °C
